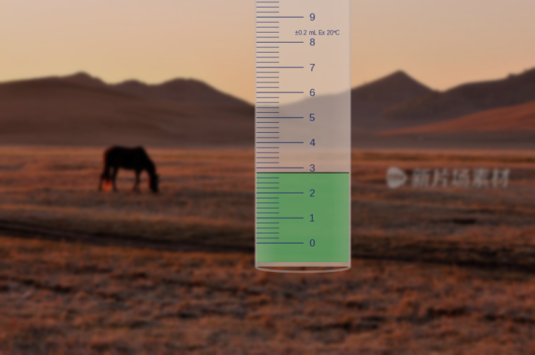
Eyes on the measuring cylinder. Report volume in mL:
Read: 2.8 mL
